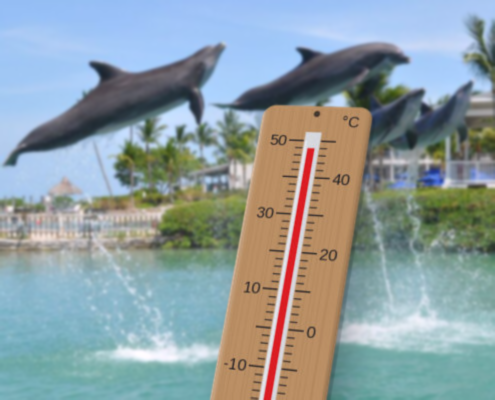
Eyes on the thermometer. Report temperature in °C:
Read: 48 °C
